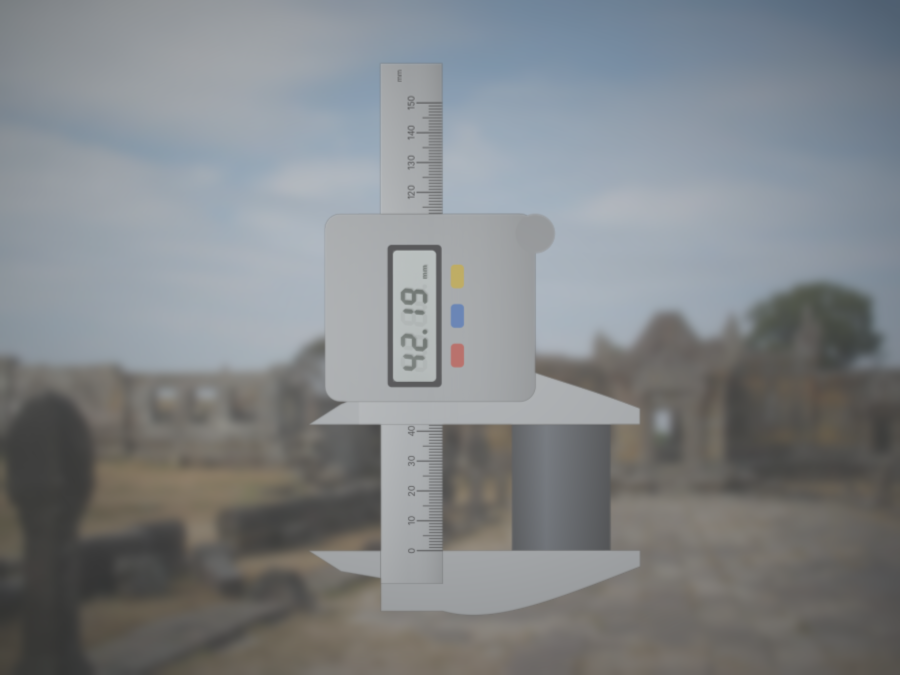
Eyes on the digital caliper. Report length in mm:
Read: 42.19 mm
